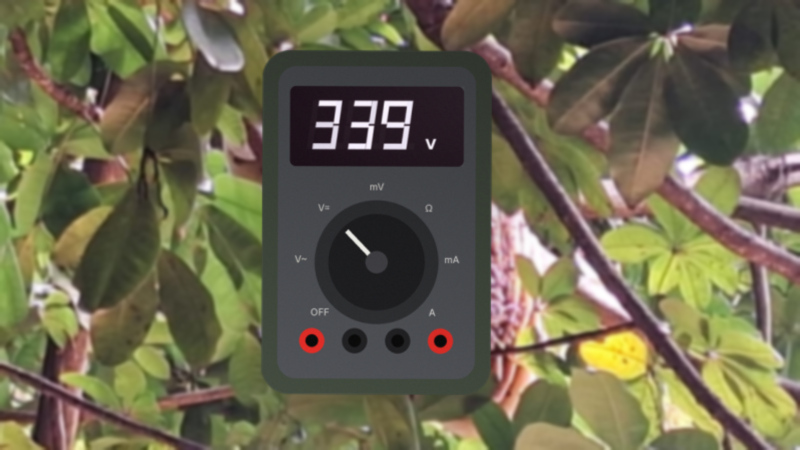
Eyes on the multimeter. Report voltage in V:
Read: 339 V
